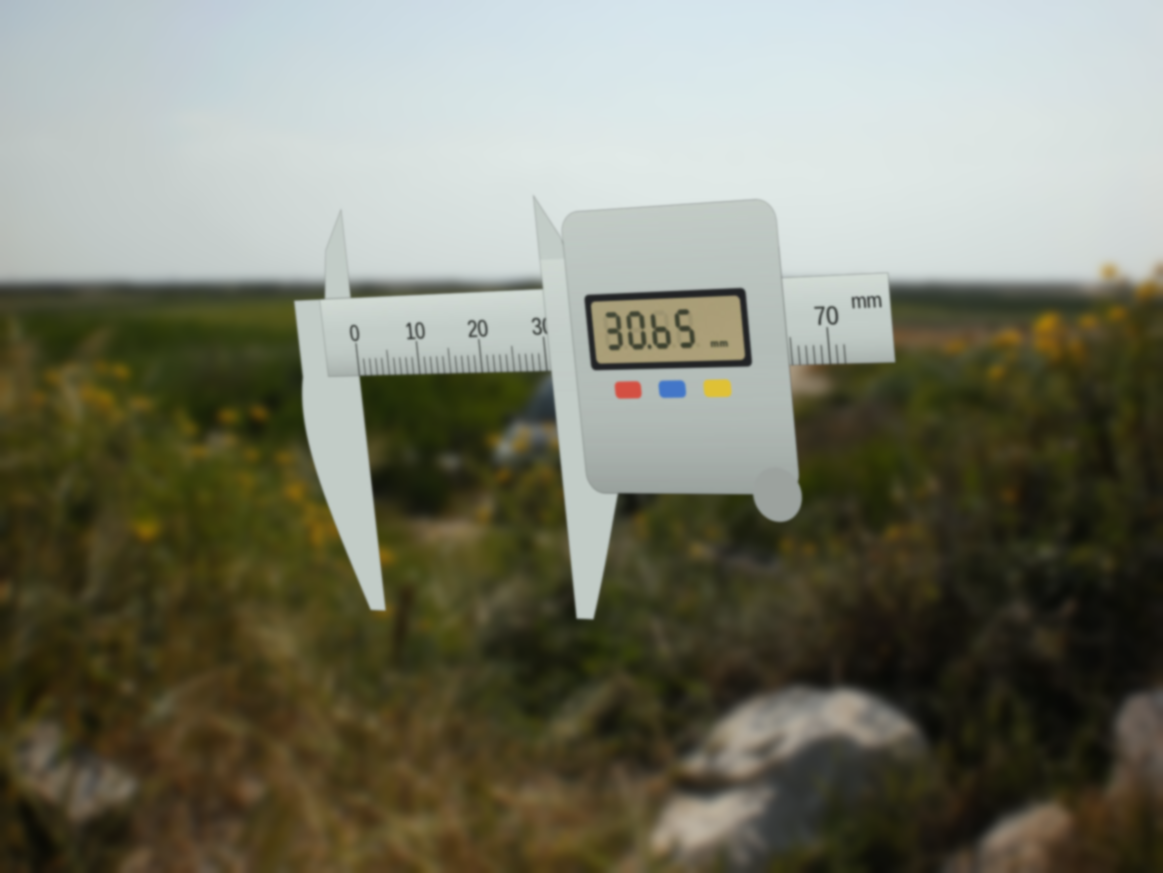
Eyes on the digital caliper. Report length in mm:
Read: 30.65 mm
